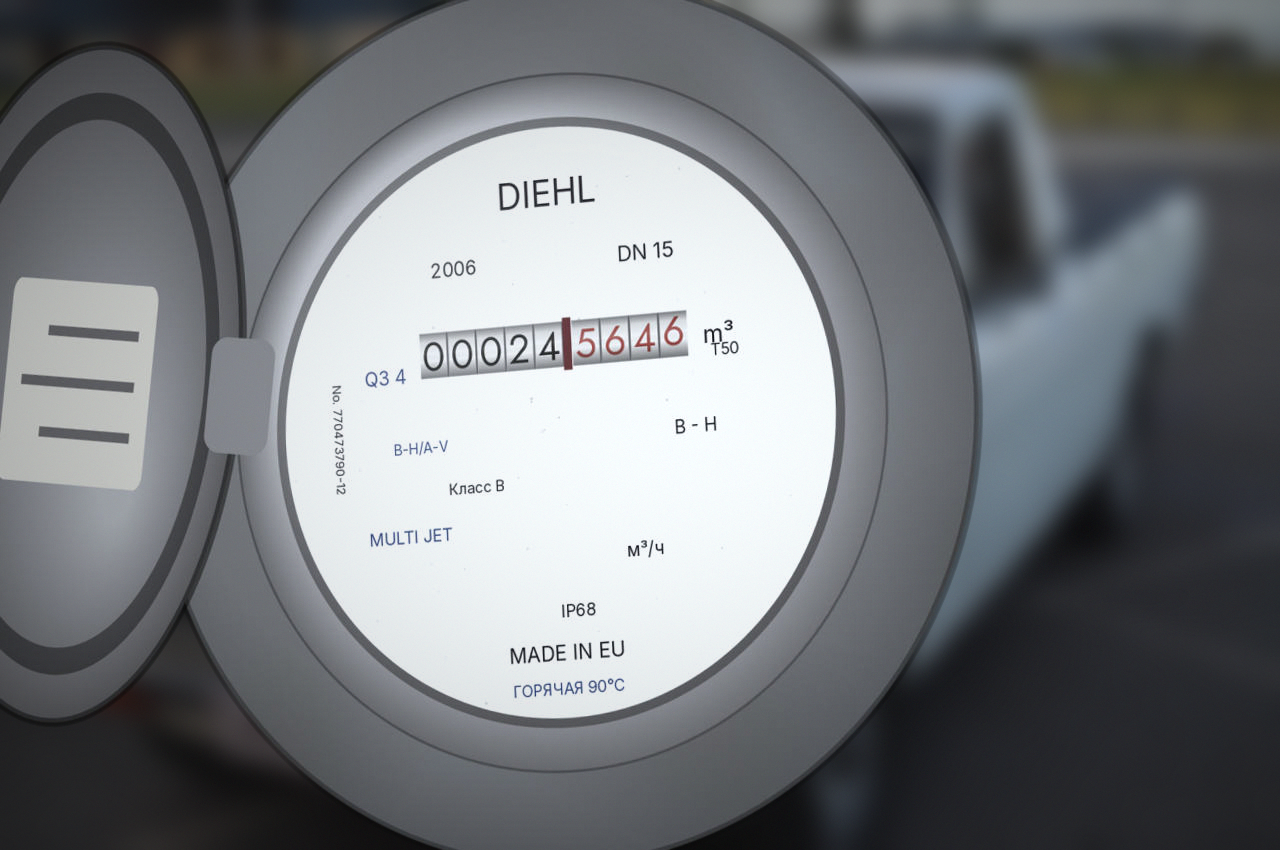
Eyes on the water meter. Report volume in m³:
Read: 24.5646 m³
